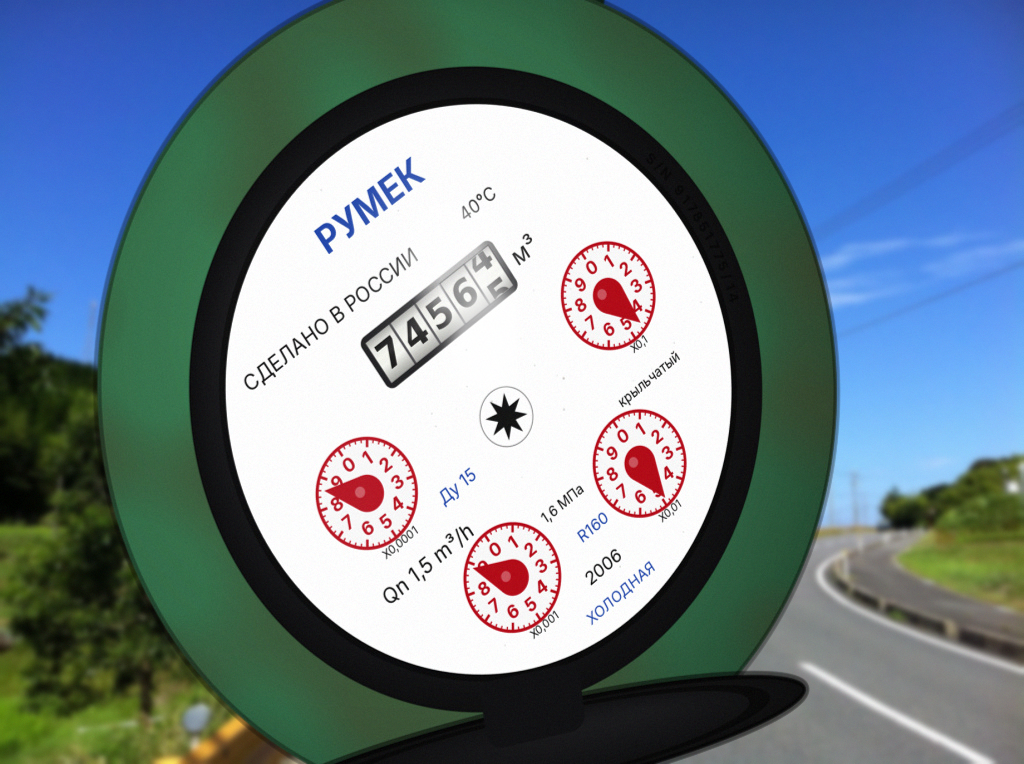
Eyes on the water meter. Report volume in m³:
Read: 74564.4488 m³
